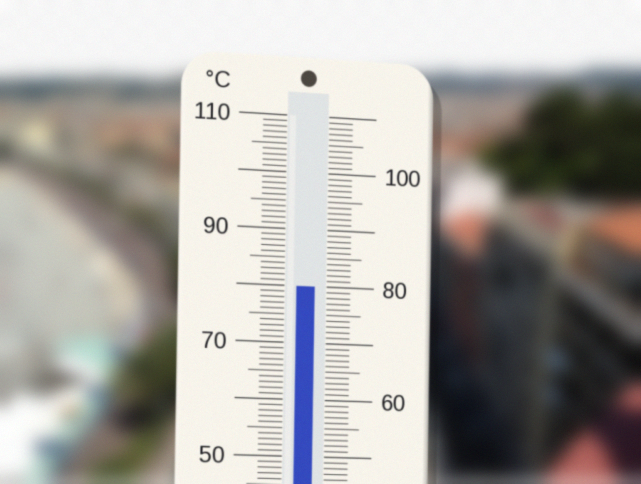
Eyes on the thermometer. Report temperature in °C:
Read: 80 °C
